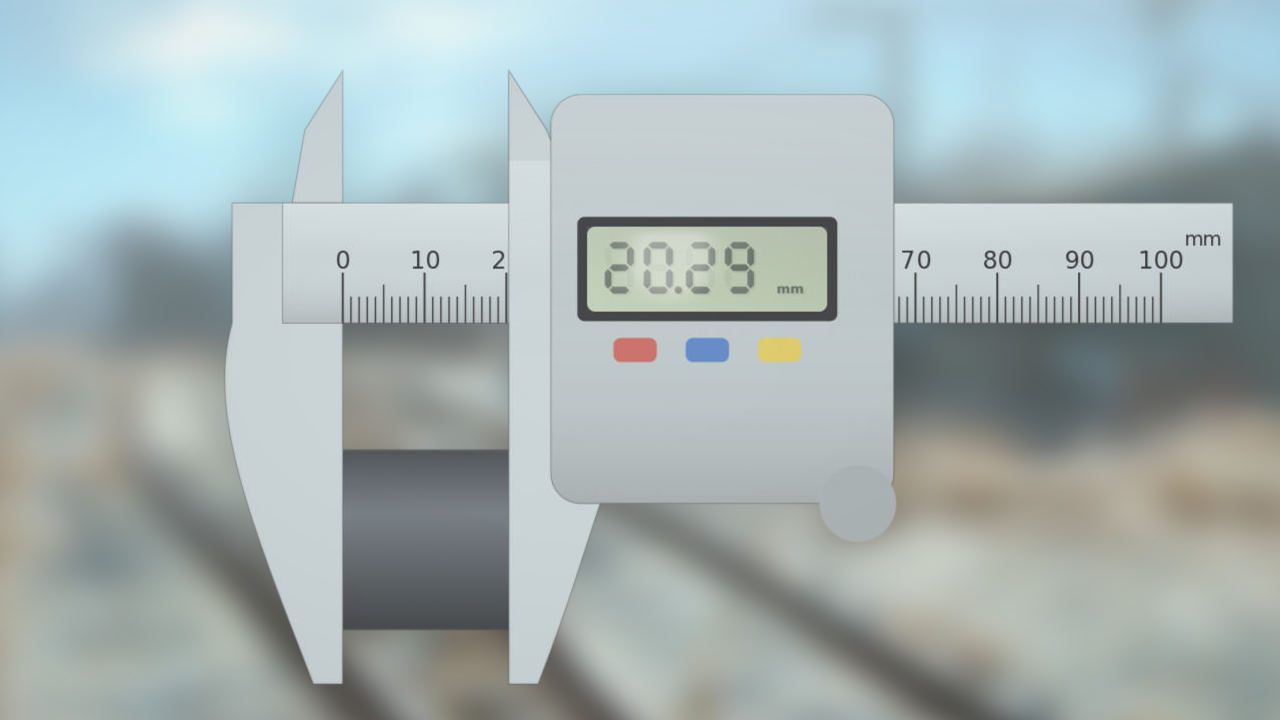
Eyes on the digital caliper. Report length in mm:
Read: 20.29 mm
